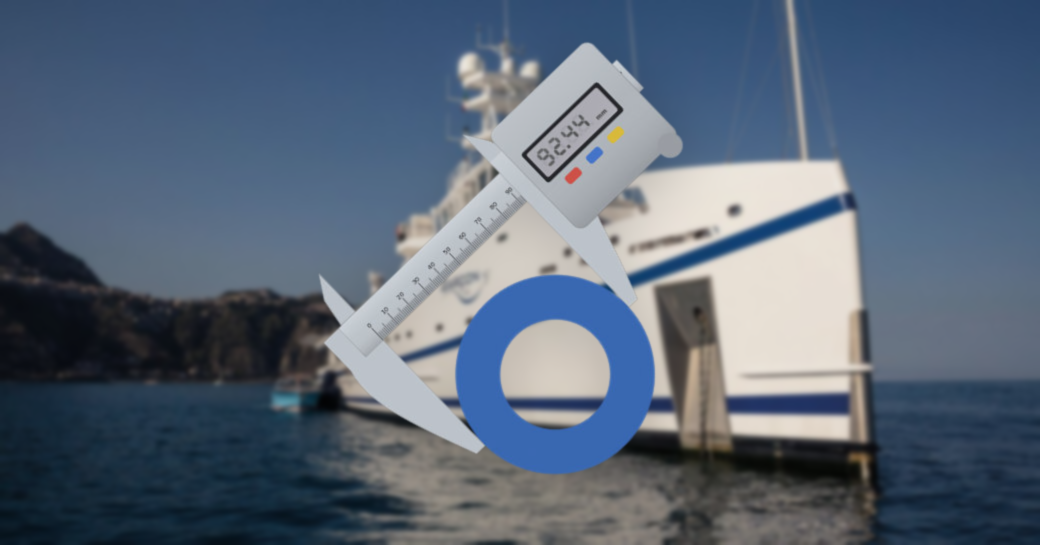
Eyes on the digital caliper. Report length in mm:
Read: 92.44 mm
